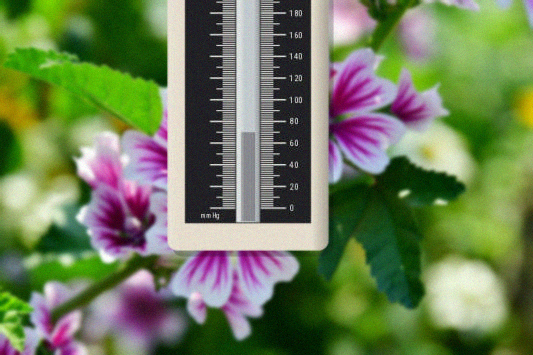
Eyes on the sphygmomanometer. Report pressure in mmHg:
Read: 70 mmHg
